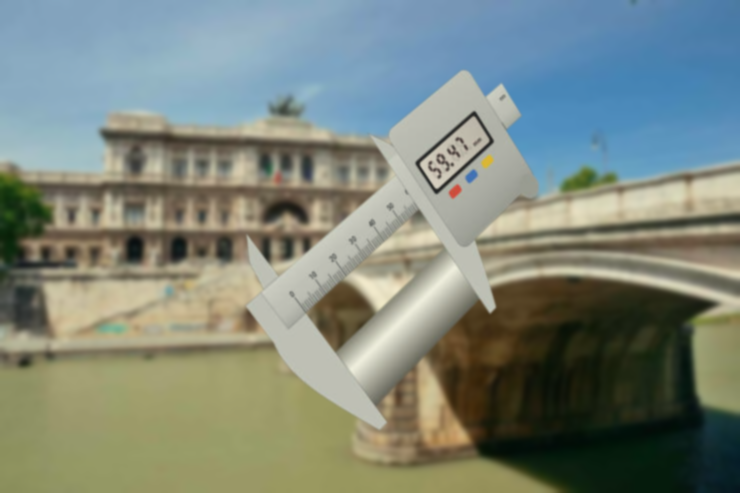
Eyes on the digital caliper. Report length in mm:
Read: 59.47 mm
